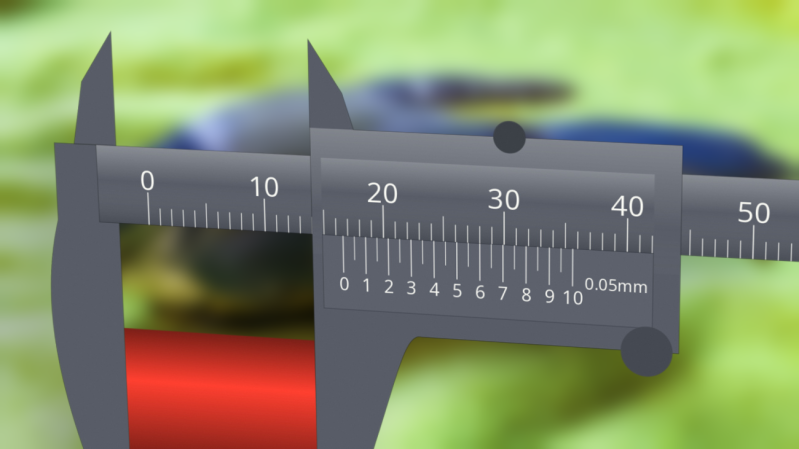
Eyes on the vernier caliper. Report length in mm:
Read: 16.6 mm
